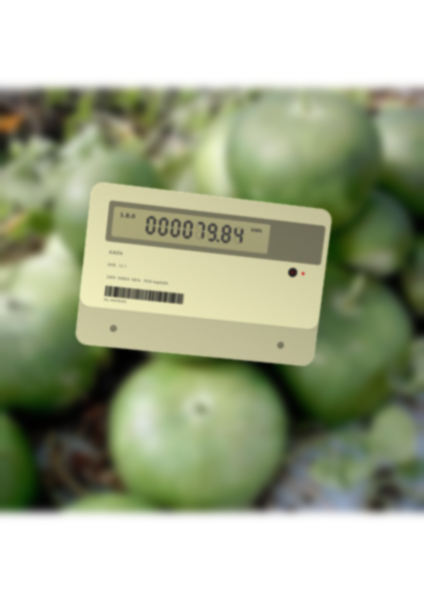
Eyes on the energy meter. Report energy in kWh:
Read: 79.84 kWh
